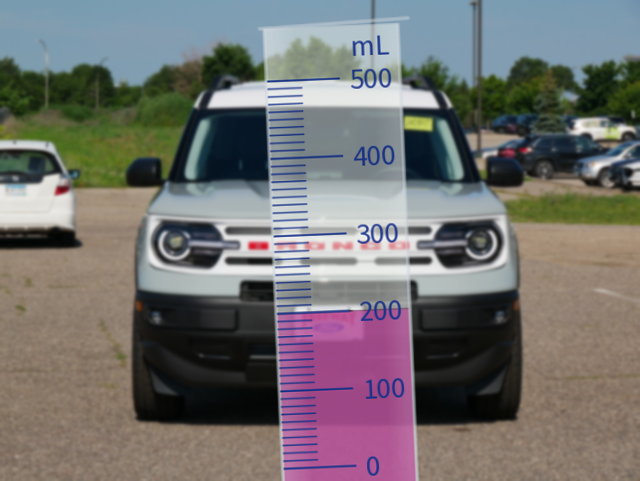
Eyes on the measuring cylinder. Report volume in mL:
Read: 200 mL
